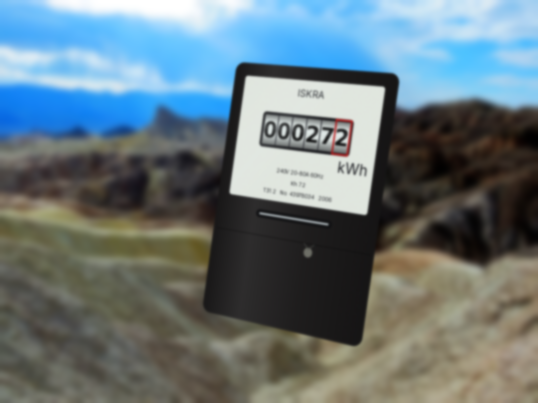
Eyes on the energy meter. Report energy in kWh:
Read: 27.2 kWh
